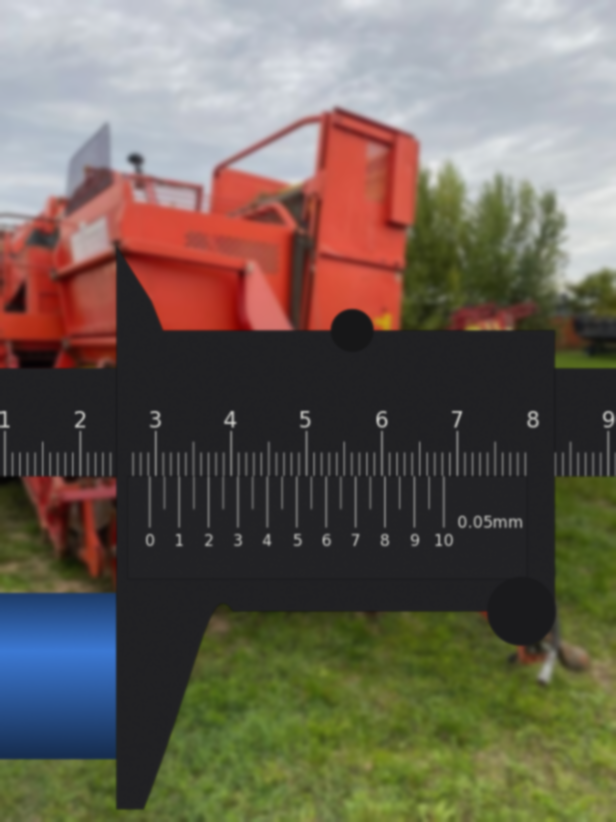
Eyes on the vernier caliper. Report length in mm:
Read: 29.2 mm
